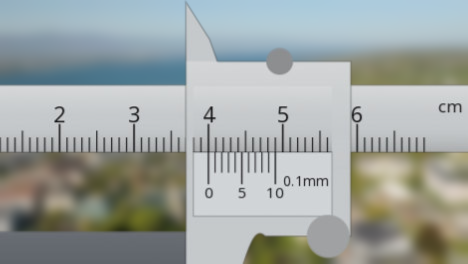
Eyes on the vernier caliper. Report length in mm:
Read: 40.0 mm
